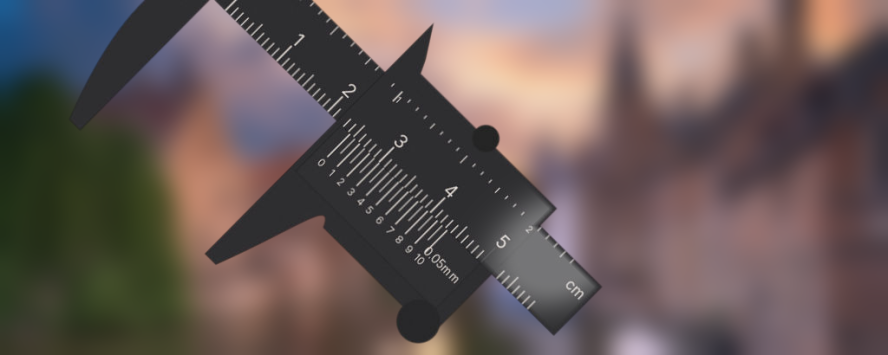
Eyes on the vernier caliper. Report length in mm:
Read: 24.4 mm
